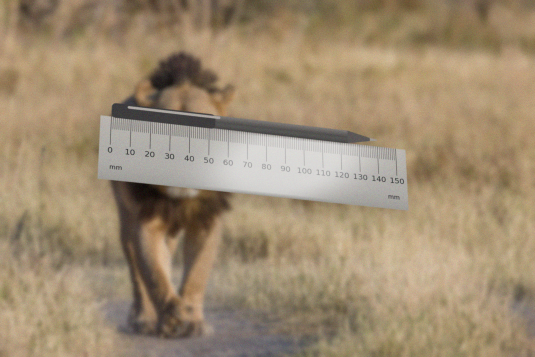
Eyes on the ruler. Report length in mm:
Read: 140 mm
